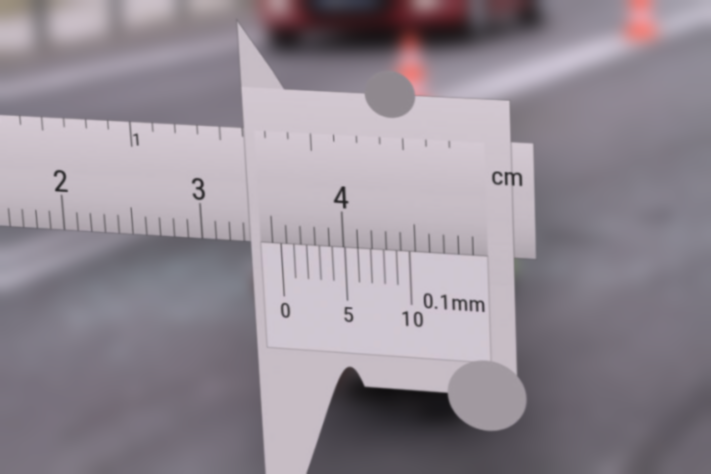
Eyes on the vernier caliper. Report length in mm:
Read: 35.6 mm
